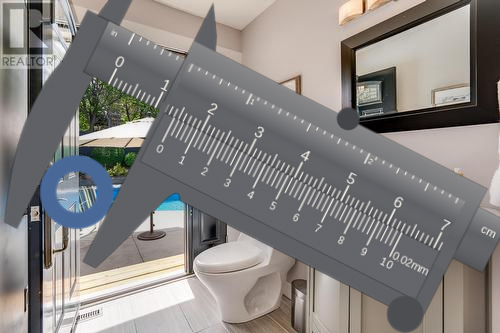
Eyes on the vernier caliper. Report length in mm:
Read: 14.2 mm
